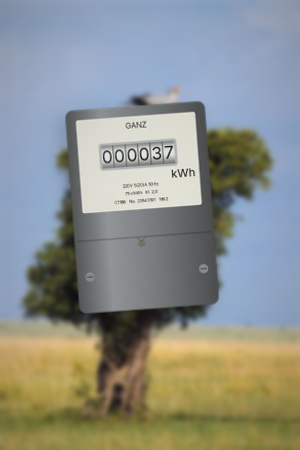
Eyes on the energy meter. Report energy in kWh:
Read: 37 kWh
